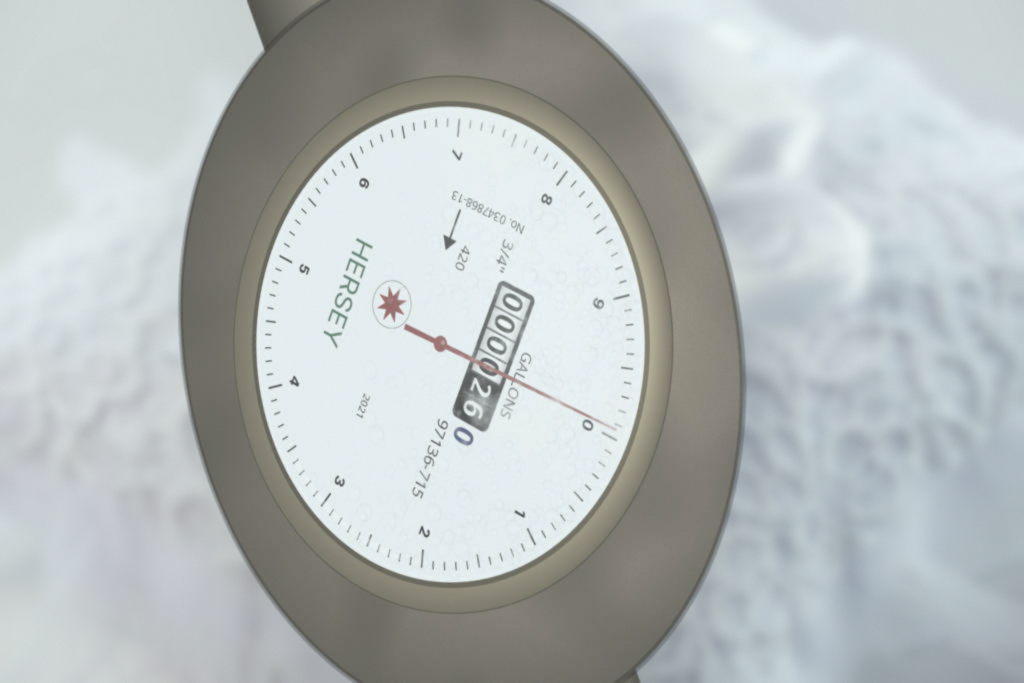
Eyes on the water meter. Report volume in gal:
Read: 259.9 gal
